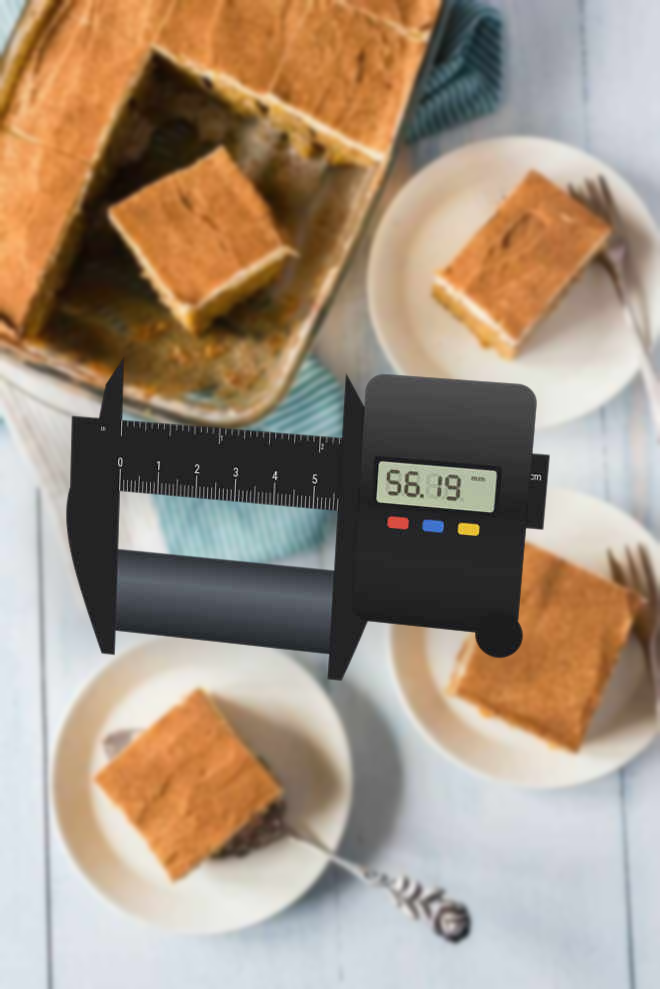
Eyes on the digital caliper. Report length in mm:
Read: 56.19 mm
